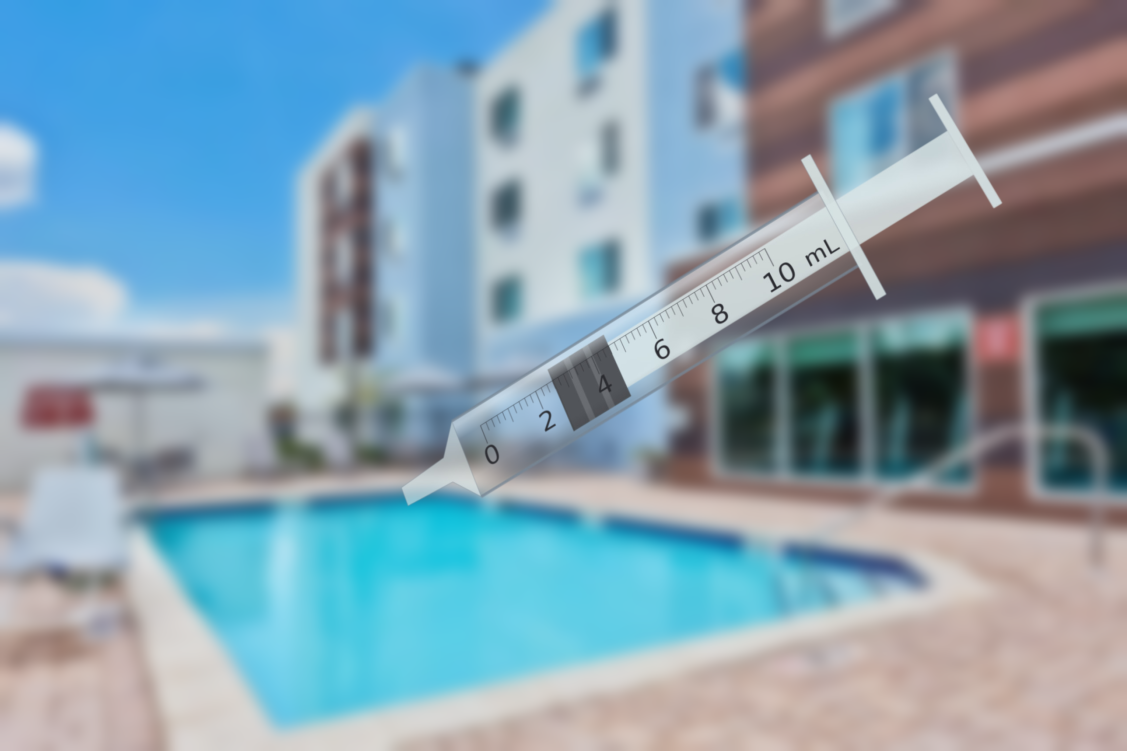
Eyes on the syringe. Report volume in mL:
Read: 2.6 mL
